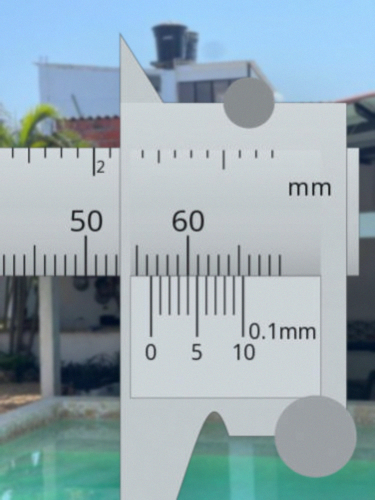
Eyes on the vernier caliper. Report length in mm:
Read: 56.4 mm
